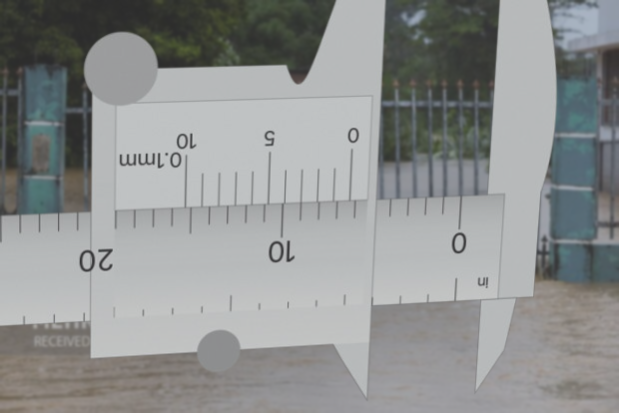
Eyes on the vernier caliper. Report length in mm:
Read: 6.3 mm
